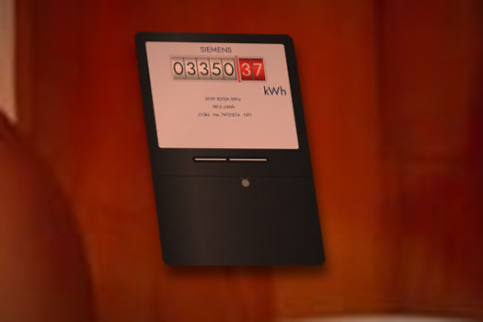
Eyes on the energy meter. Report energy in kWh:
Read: 3350.37 kWh
